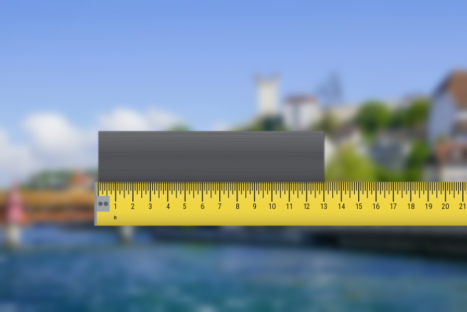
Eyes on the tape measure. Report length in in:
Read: 13 in
